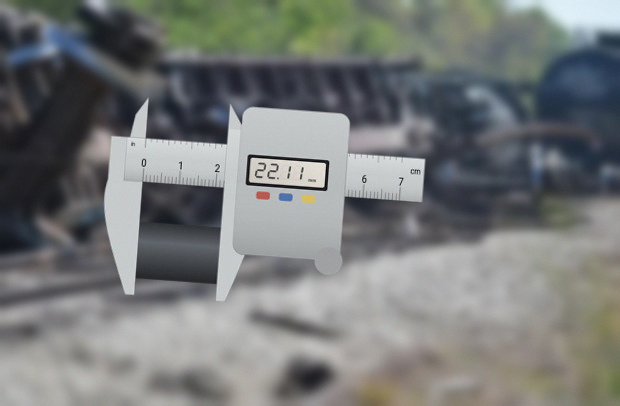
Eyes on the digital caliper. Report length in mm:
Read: 22.11 mm
